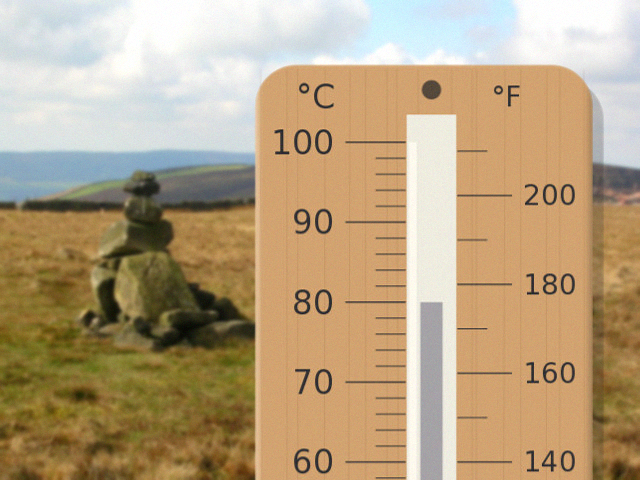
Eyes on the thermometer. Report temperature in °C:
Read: 80 °C
